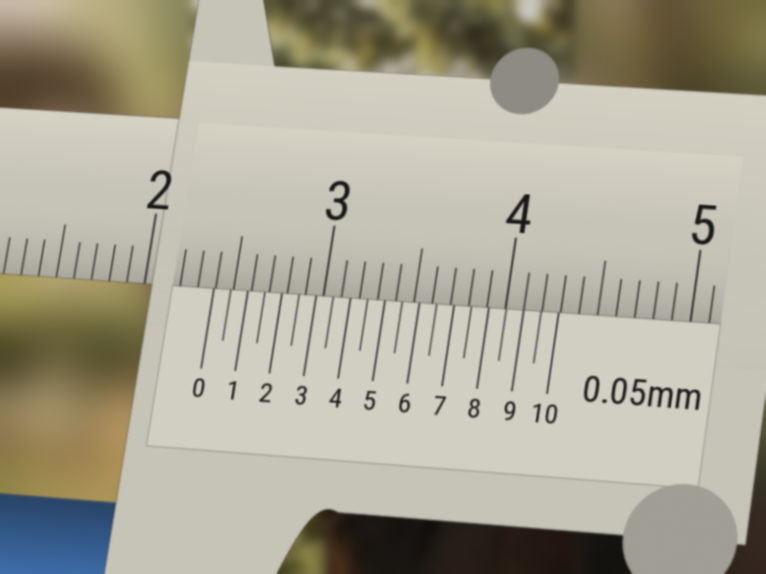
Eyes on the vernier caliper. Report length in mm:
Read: 23.9 mm
